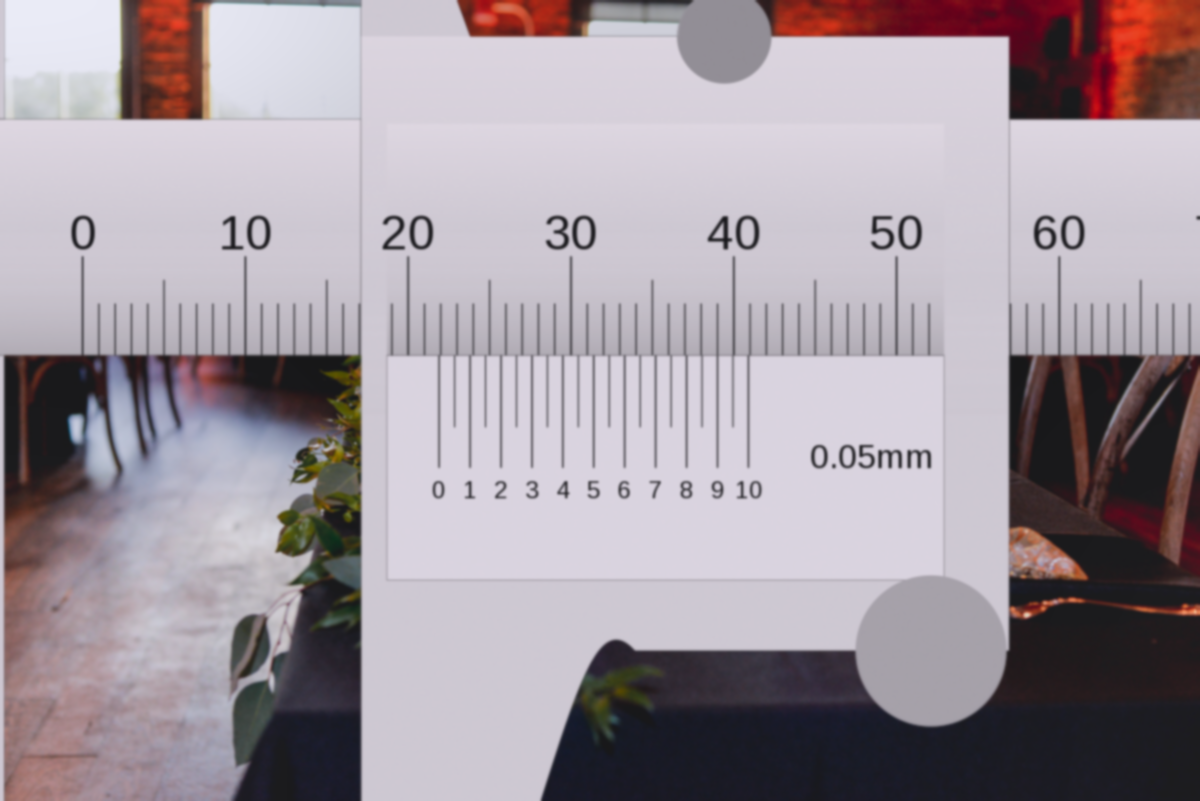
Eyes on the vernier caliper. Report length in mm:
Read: 21.9 mm
